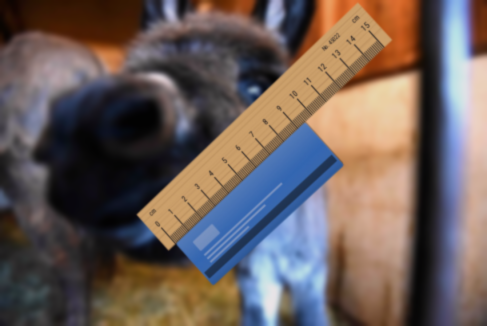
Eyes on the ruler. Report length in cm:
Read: 9.5 cm
